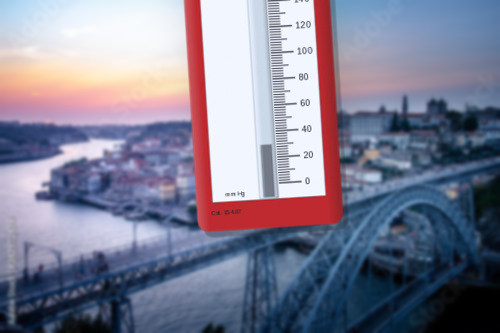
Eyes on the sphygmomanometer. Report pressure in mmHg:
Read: 30 mmHg
